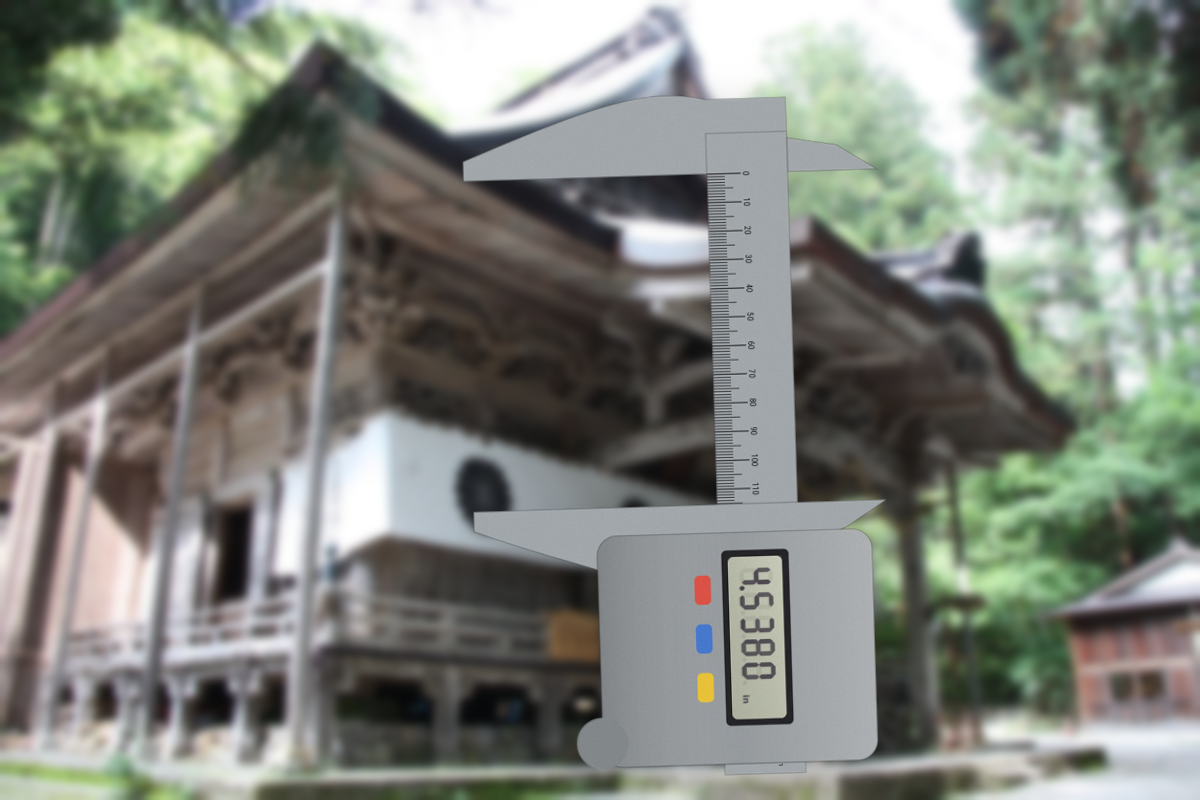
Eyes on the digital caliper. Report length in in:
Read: 4.5380 in
